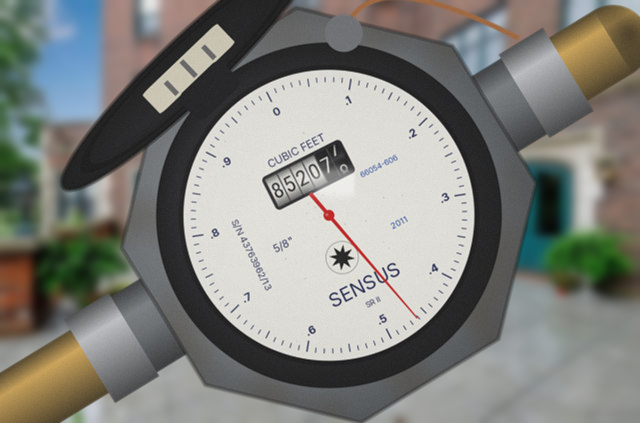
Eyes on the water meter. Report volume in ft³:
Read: 852077.46 ft³
